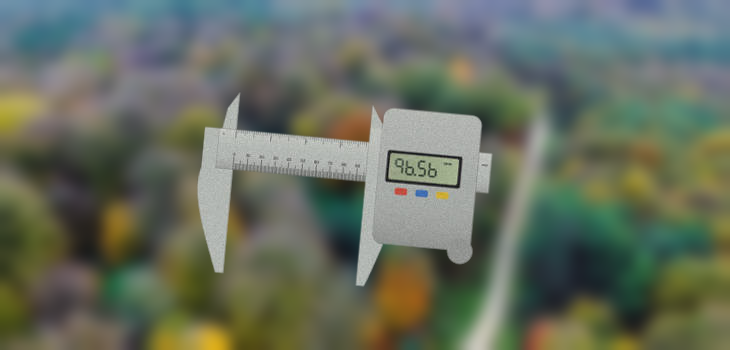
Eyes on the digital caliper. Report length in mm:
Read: 96.56 mm
